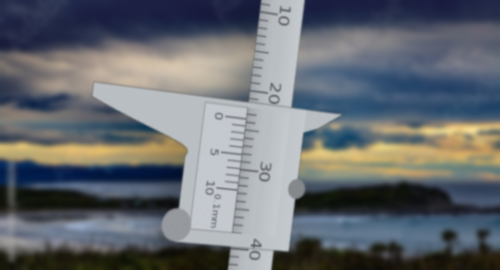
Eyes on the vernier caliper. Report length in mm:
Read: 23.6 mm
